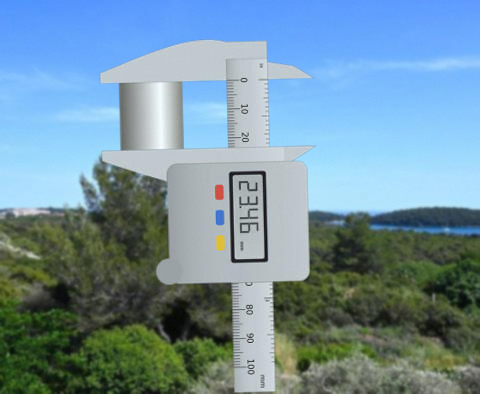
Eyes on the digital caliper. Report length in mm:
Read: 23.46 mm
